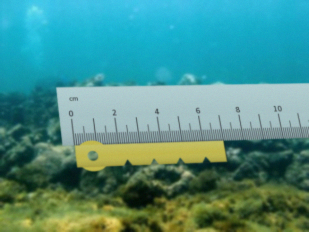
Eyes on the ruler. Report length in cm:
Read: 7 cm
